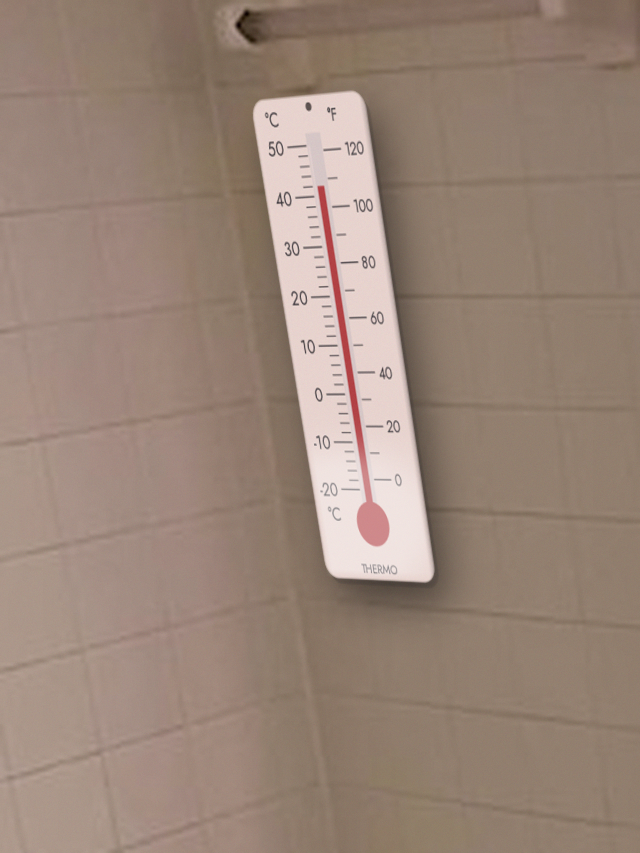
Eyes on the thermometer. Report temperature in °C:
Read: 42 °C
